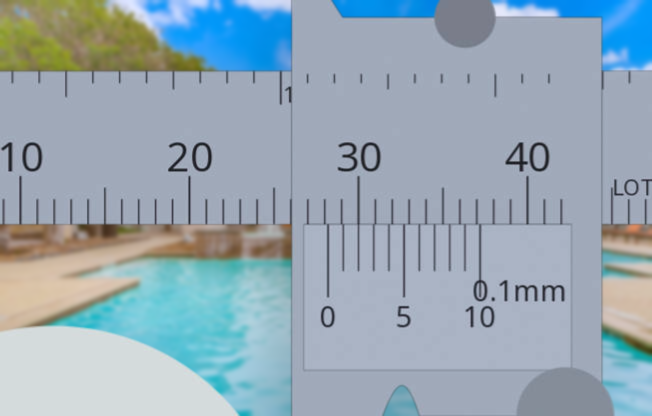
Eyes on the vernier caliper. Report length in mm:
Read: 28.2 mm
